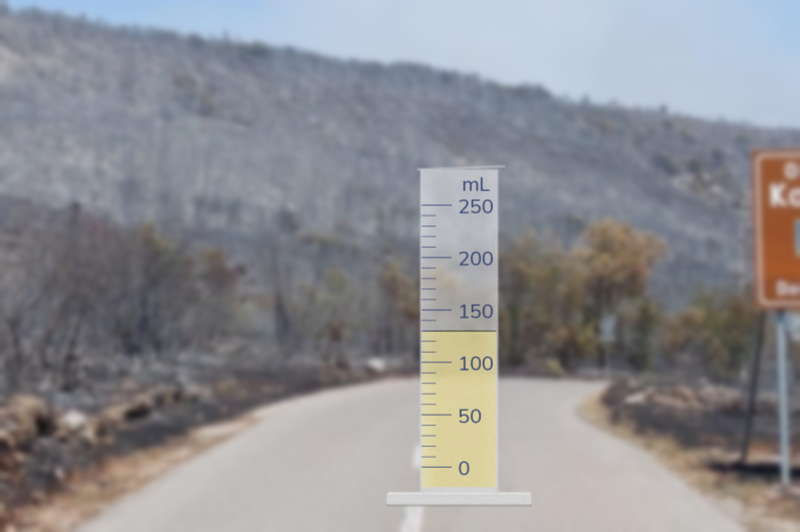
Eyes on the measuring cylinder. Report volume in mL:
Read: 130 mL
